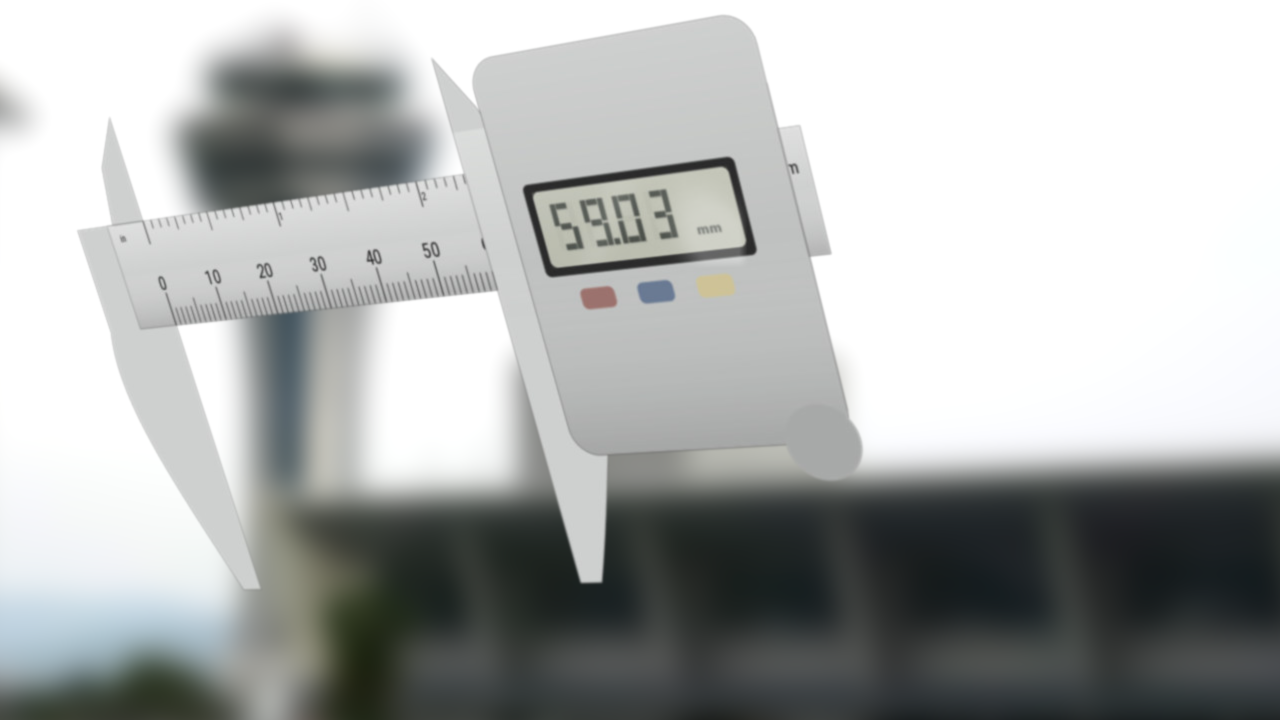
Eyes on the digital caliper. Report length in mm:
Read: 59.03 mm
